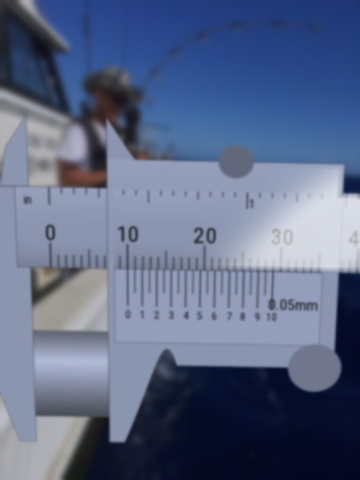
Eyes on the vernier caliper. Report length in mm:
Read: 10.0 mm
